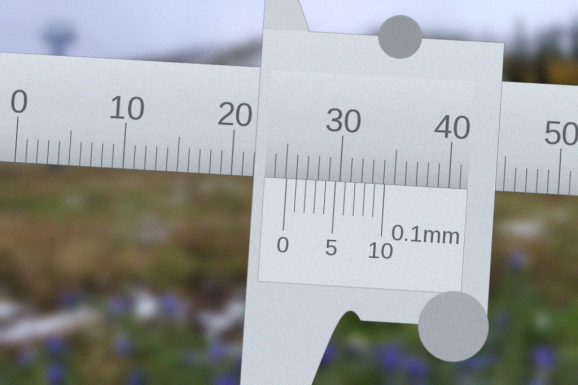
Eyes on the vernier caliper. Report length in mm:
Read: 25.1 mm
